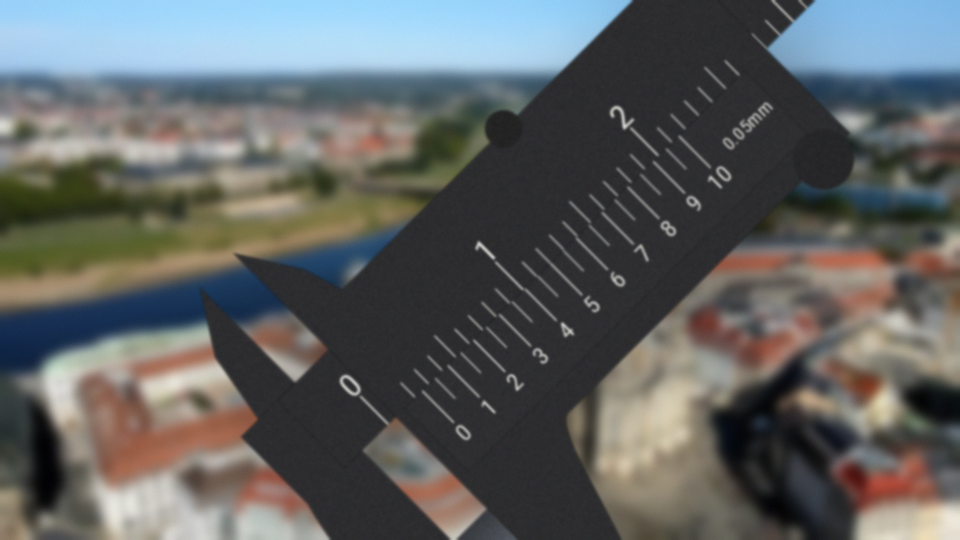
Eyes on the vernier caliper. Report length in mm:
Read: 2.5 mm
